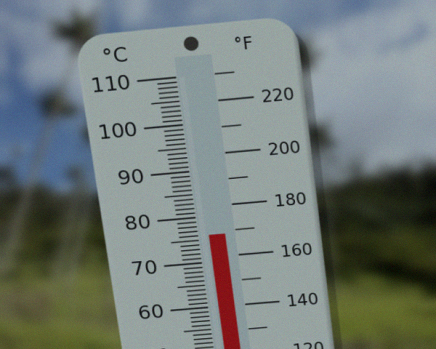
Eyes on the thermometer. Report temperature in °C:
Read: 76 °C
